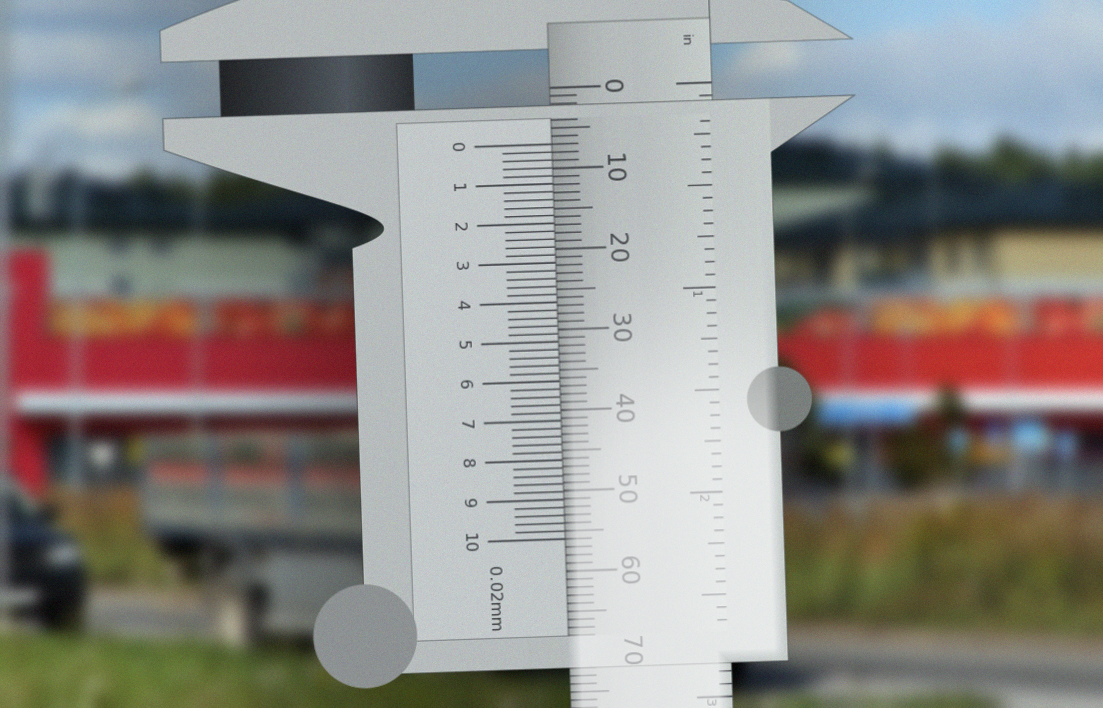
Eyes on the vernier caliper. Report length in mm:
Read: 7.0 mm
